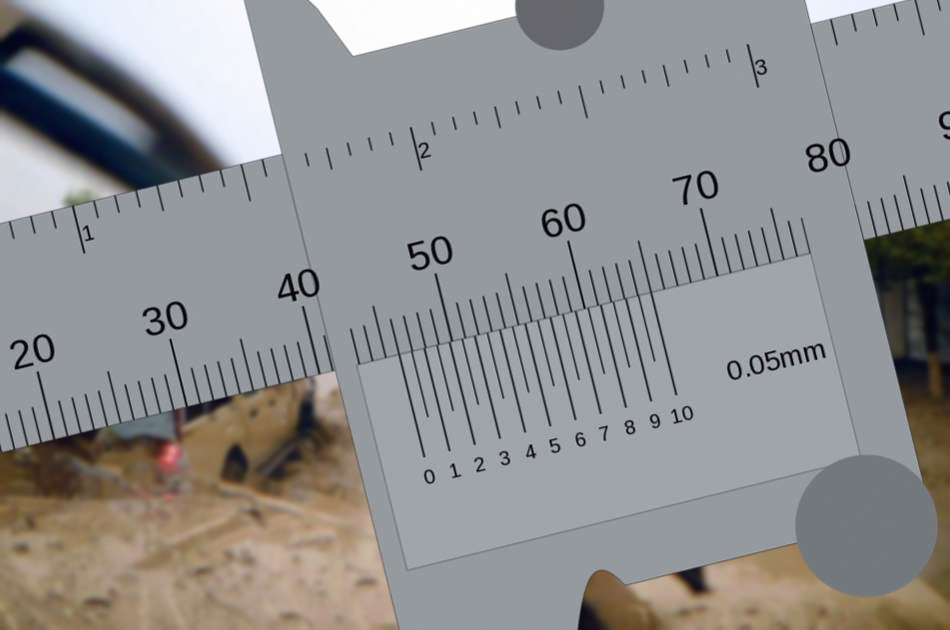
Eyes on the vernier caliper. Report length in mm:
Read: 46.0 mm
